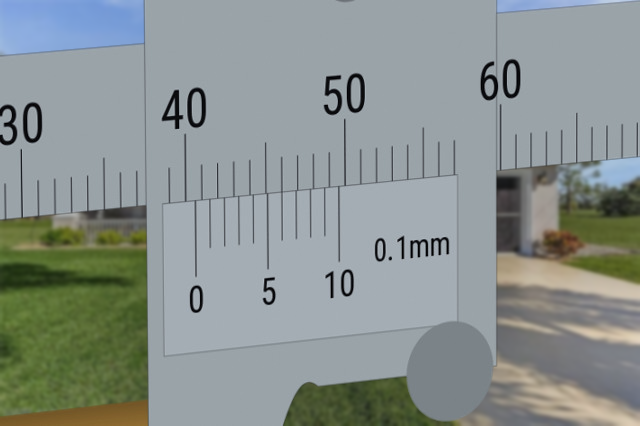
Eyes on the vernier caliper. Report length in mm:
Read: 40.6 mm
